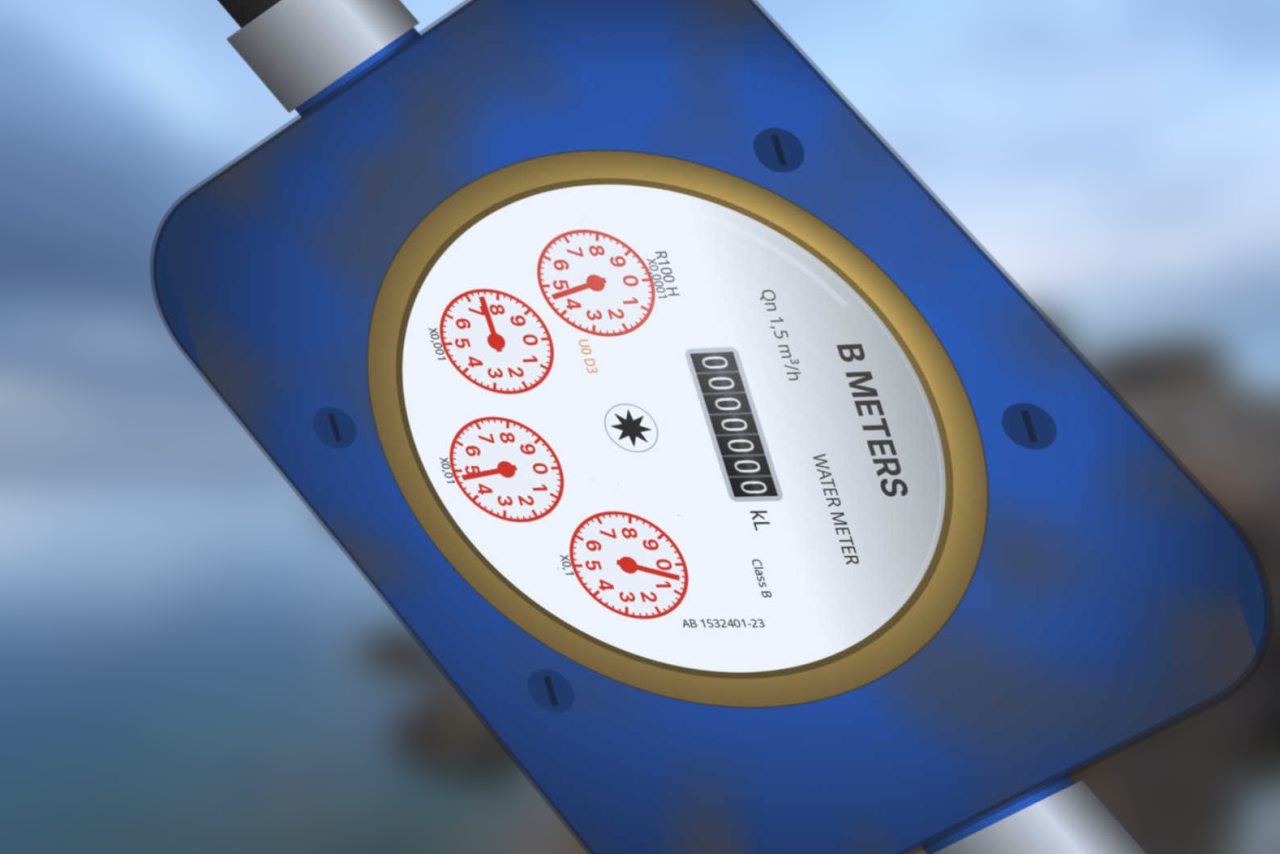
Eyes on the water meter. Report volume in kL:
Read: 0.0474 kL
